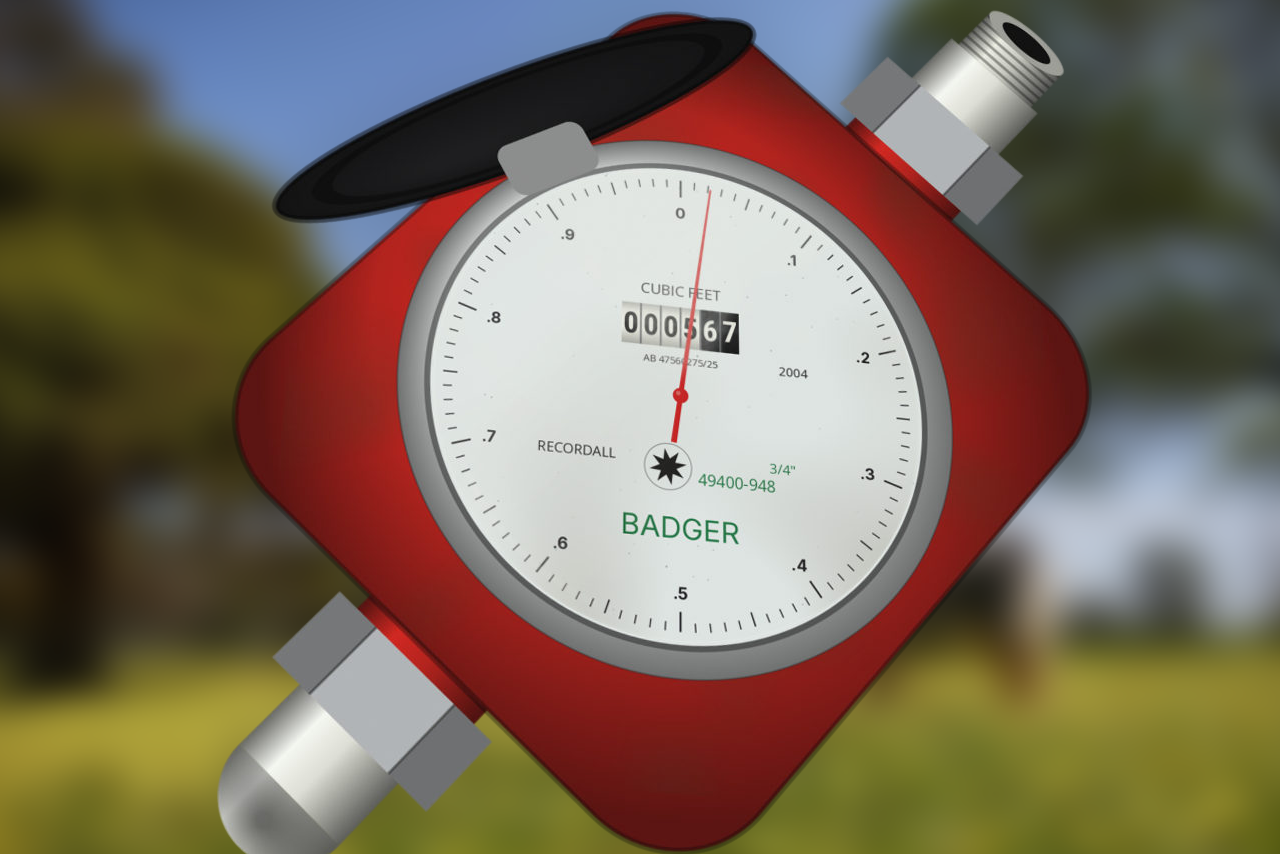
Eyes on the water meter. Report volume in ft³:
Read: 567.02 ft³
